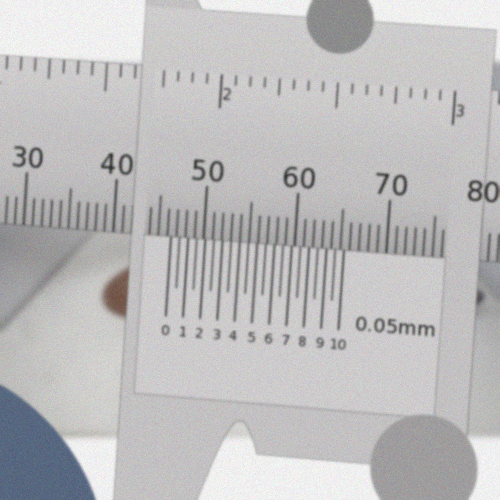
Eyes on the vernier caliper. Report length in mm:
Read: 46.4 mm
